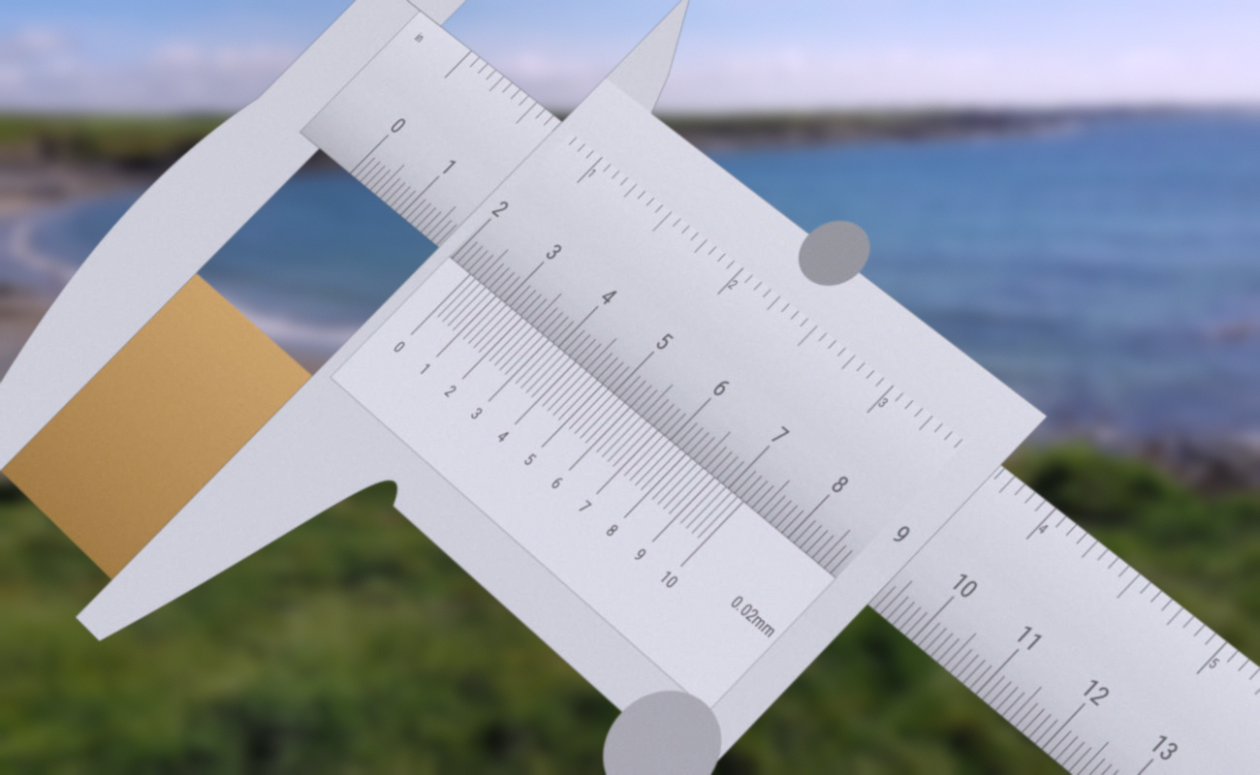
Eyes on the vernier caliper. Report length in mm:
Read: 23.6 mm
